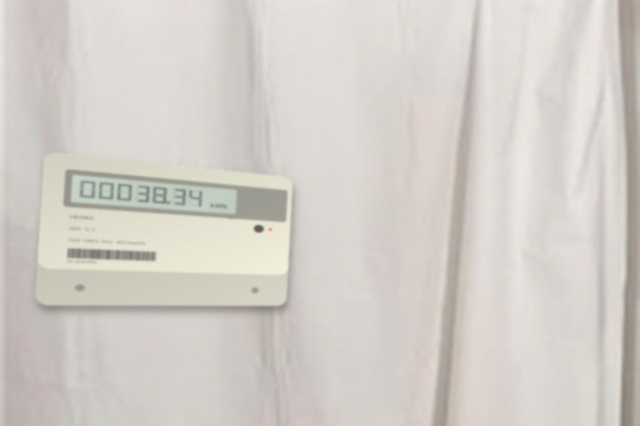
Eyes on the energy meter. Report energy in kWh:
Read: 38.34 kWh
